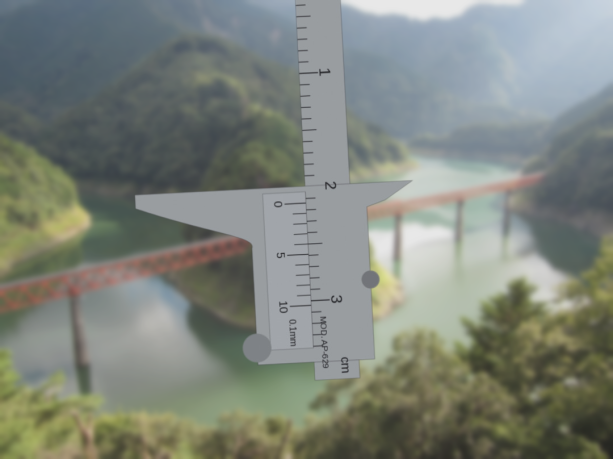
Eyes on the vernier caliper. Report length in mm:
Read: 21.4 mm
